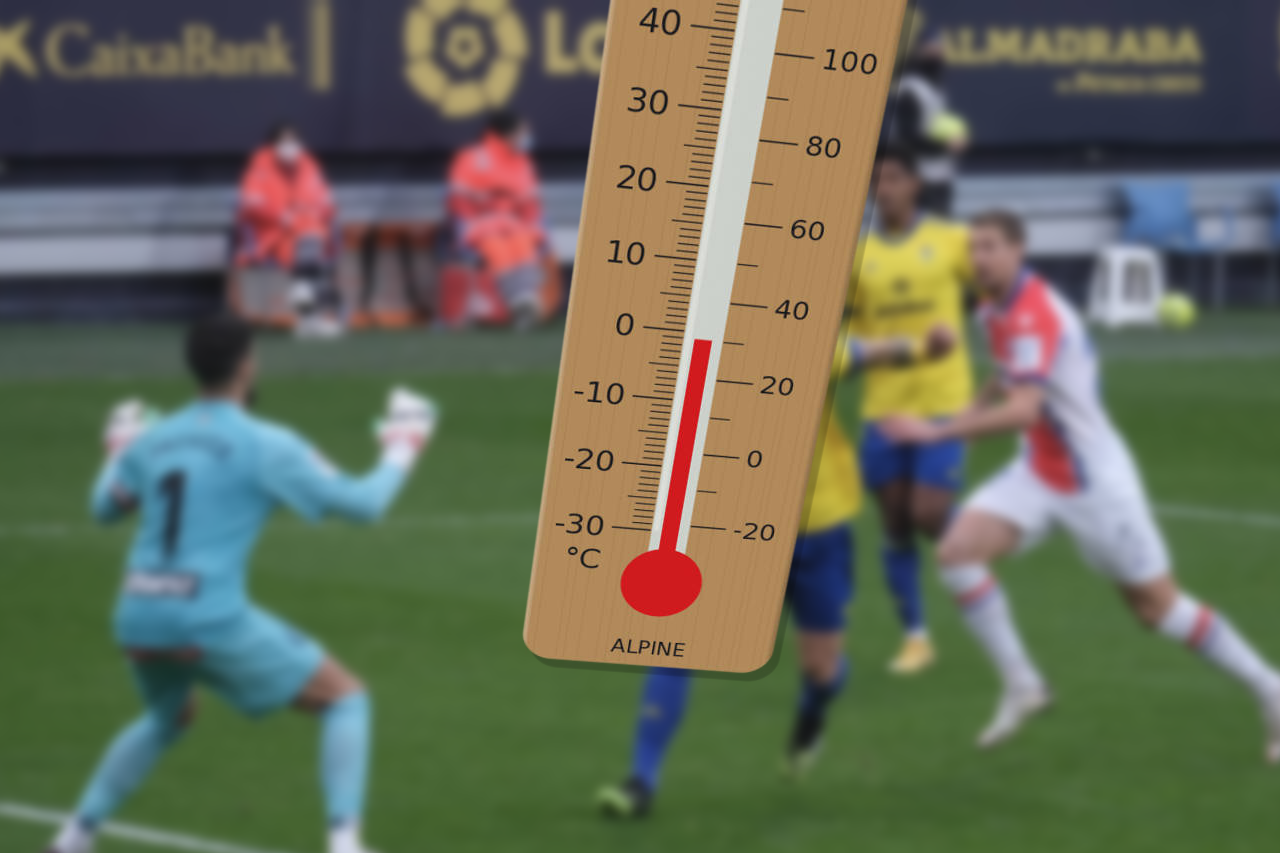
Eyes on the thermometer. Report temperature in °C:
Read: -1 °C
